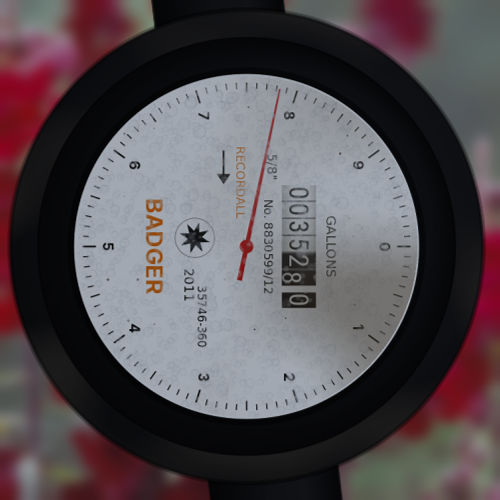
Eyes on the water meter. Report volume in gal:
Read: 35277.8 gal
